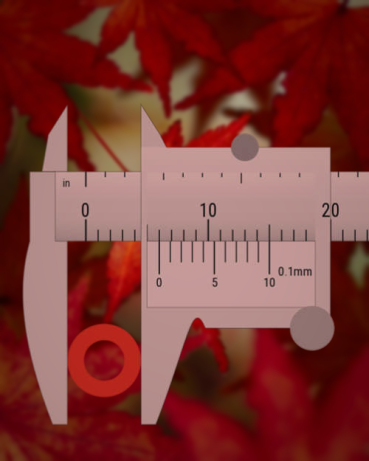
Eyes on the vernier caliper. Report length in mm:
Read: 6.0 mm
